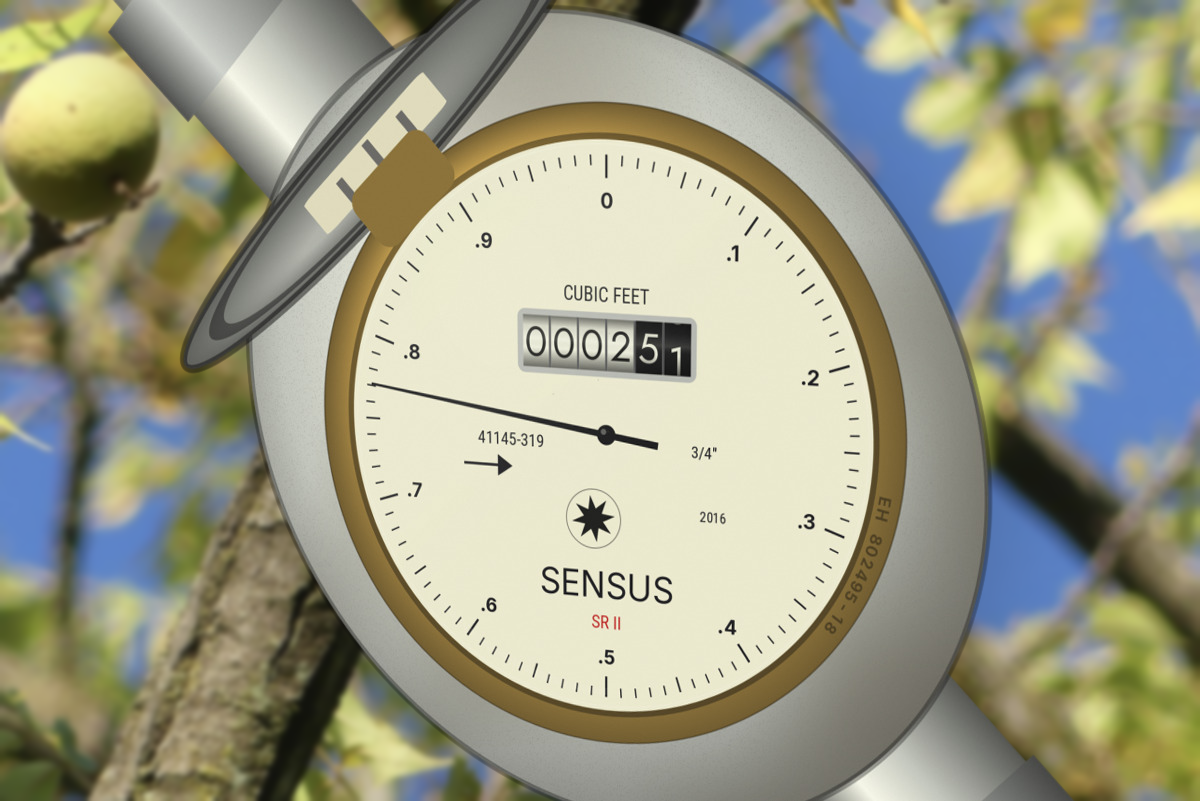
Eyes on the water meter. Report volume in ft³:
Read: 250.77 ft³
